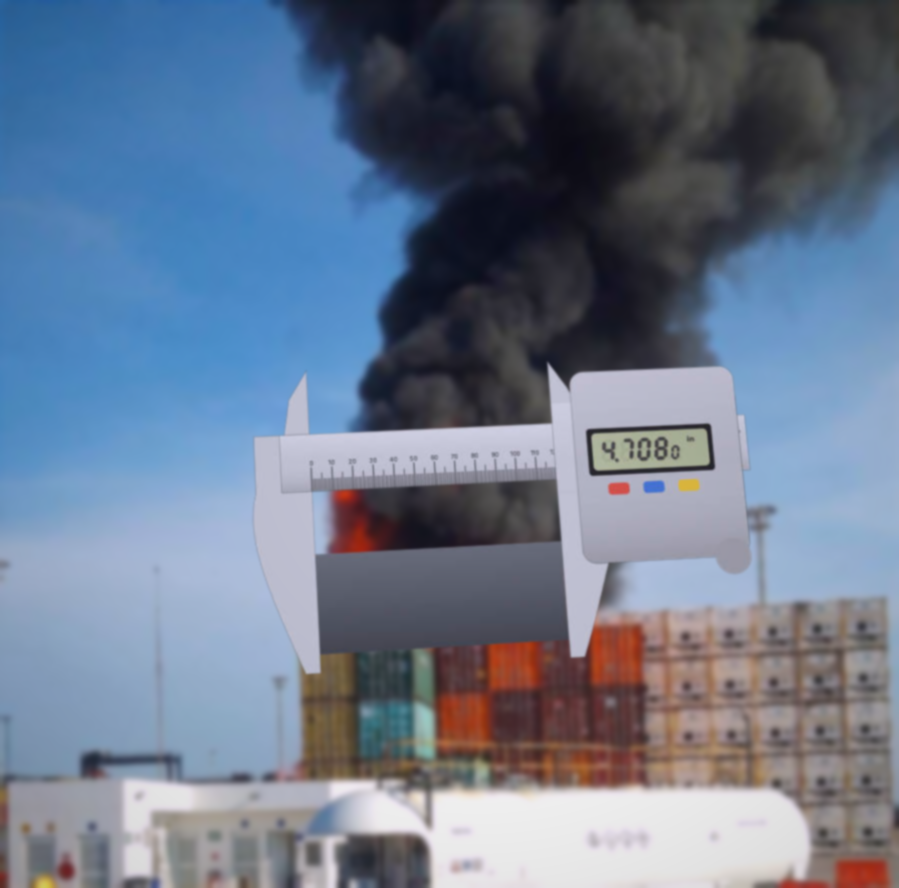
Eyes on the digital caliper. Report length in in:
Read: 4.7080 in
